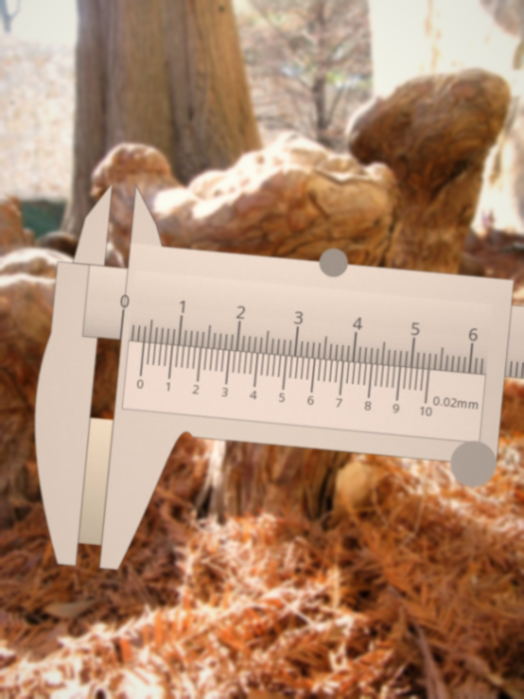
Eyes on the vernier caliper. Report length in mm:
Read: 4.0 mm
